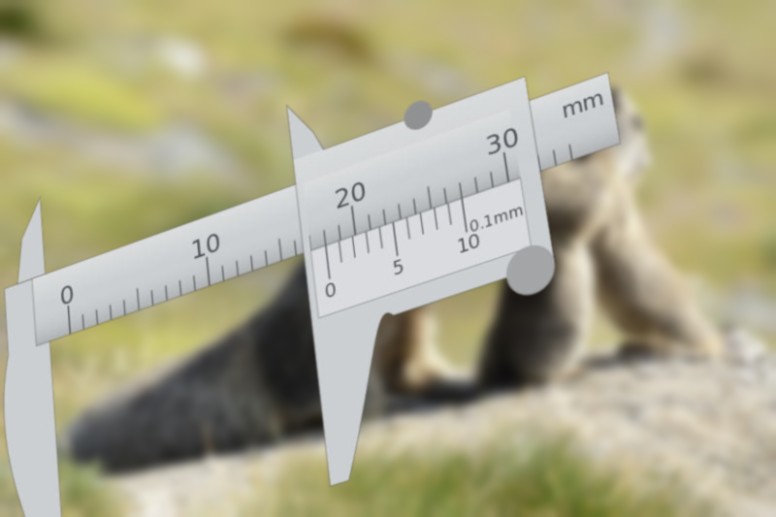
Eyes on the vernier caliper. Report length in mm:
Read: 18.0 mm
